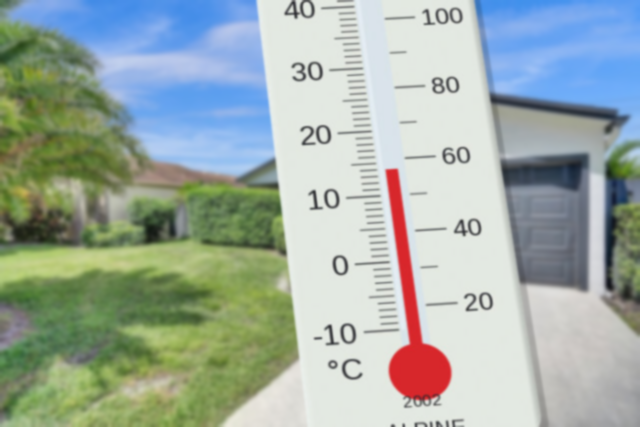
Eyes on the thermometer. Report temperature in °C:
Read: 14 °C
